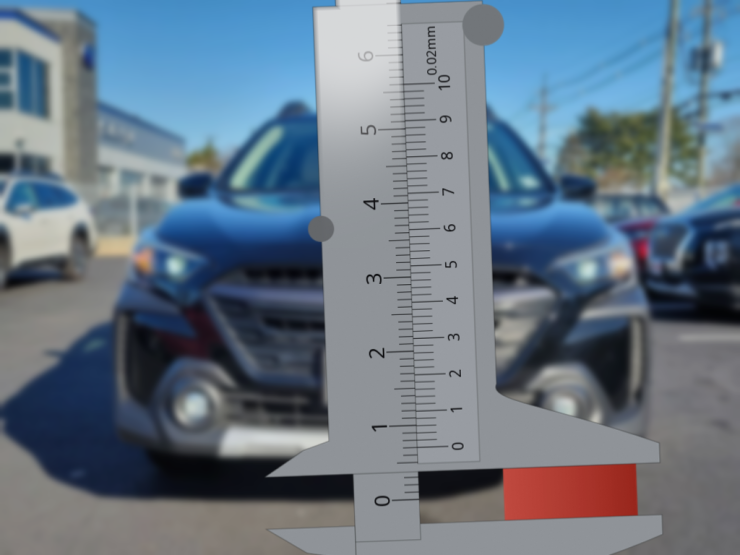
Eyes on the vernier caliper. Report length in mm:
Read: 7.0 mm
